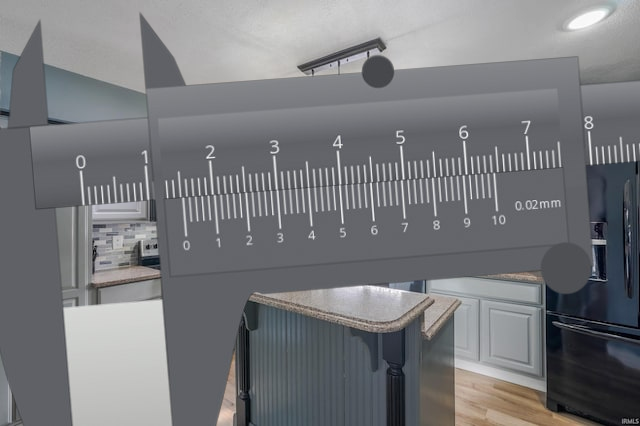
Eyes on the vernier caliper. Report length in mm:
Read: 15.4 mm
